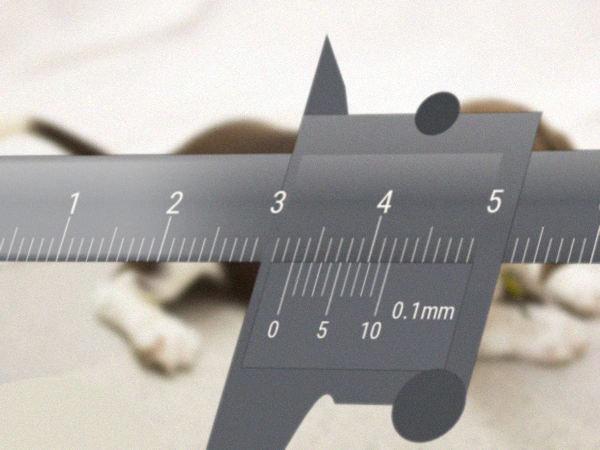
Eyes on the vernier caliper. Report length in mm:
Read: 33.0 mm
